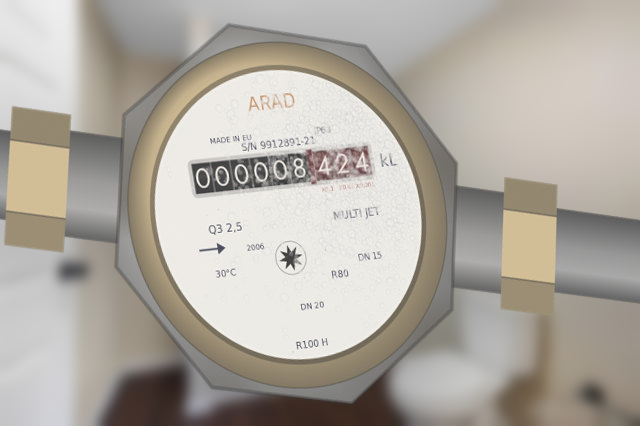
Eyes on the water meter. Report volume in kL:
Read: 8.424 kL
